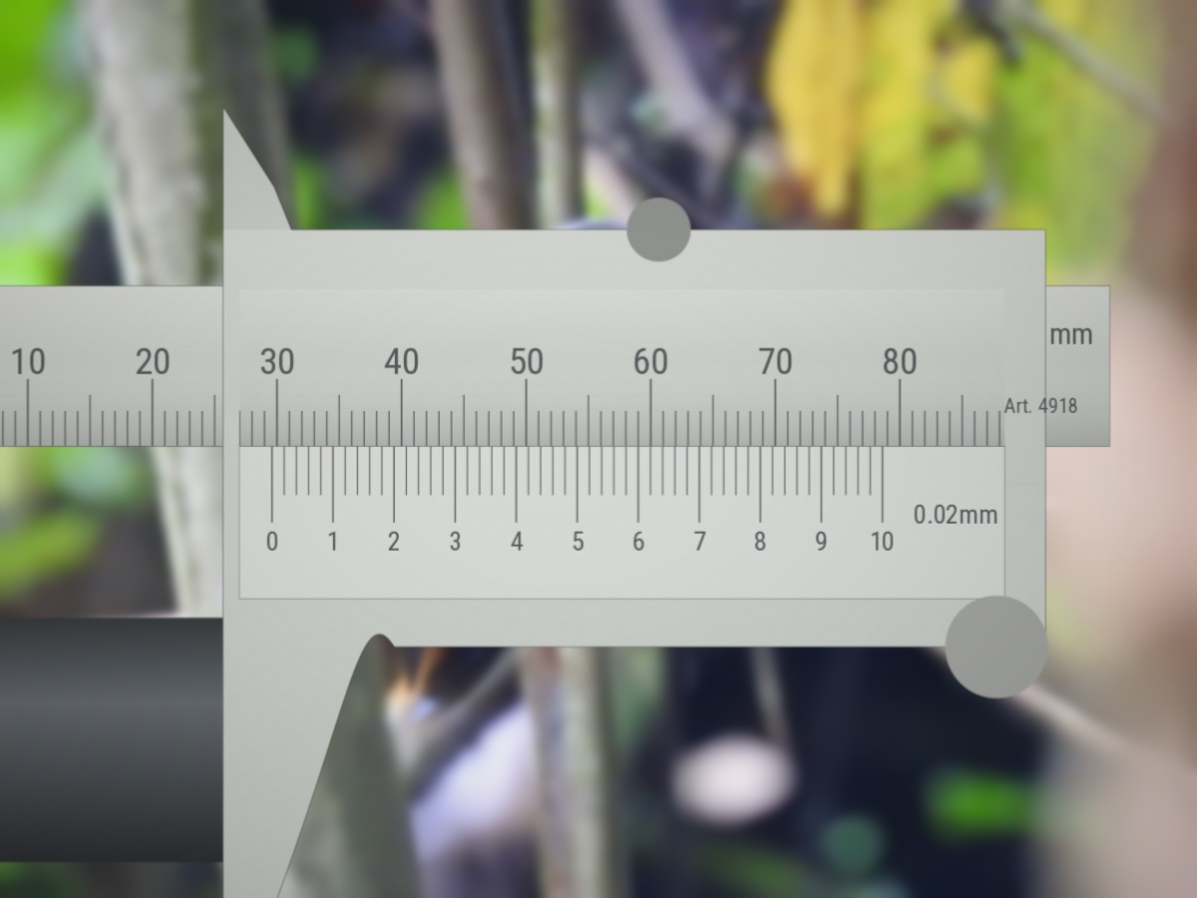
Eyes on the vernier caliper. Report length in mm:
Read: 29.6 mm
